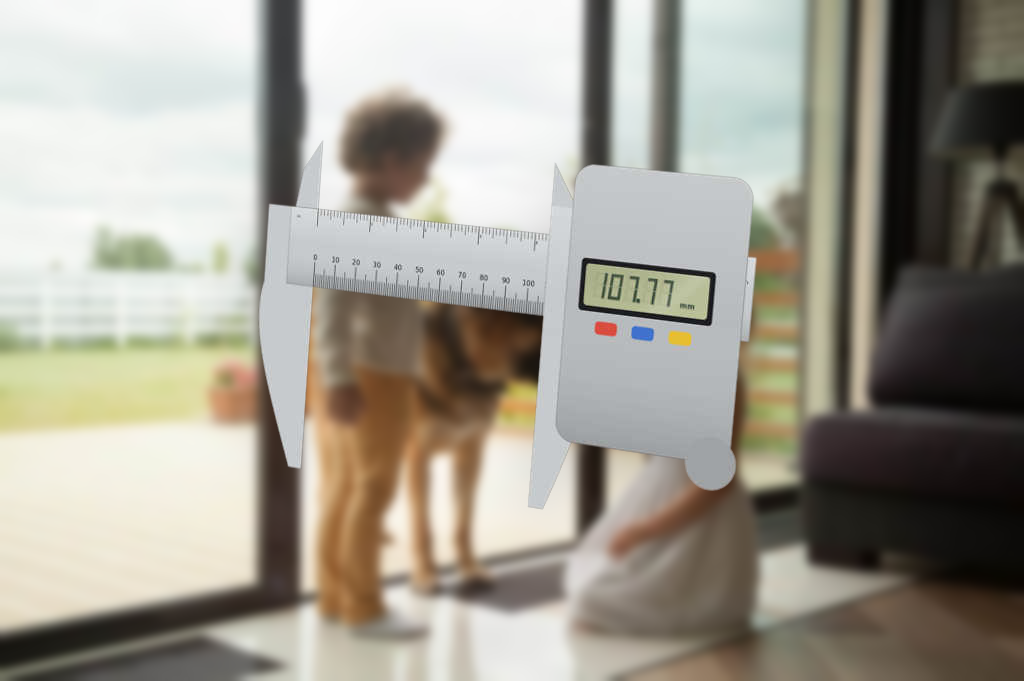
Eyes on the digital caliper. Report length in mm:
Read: 107.77 mm
